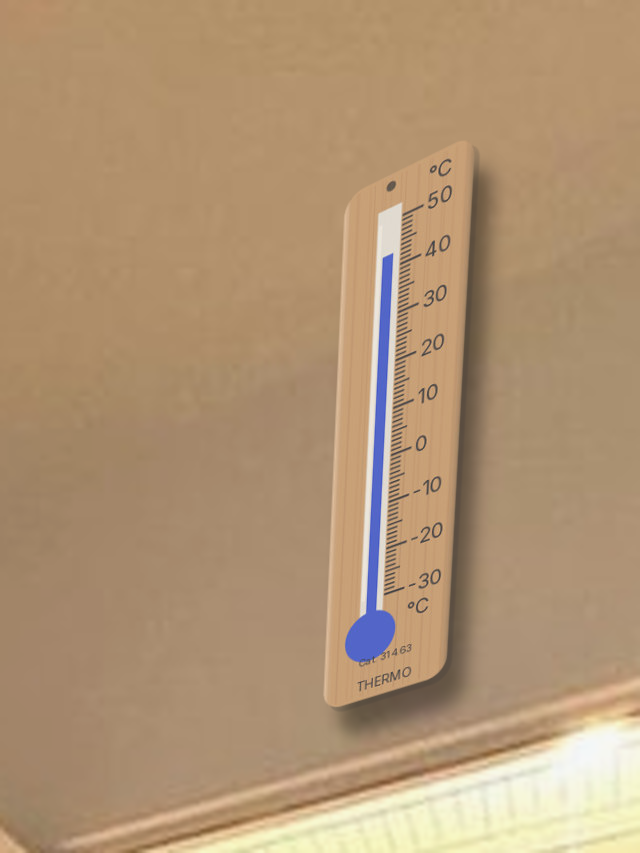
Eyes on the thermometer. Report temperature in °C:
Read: 43 °C
